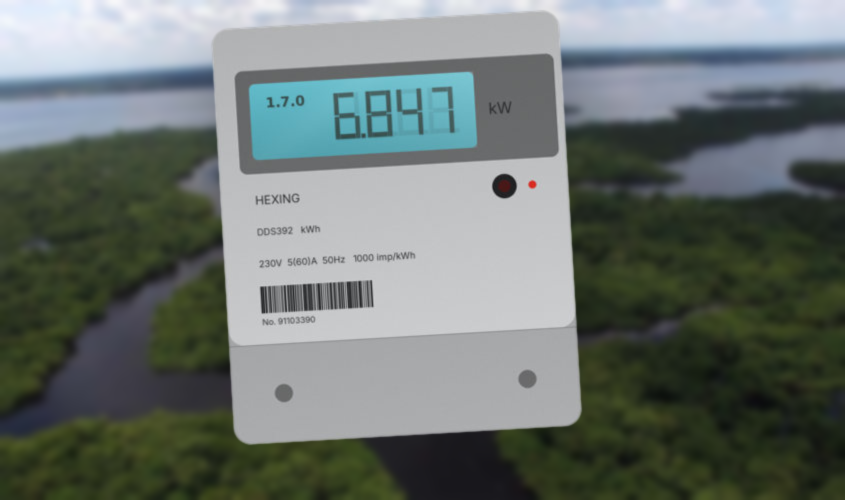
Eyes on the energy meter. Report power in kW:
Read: 6.847 kW
